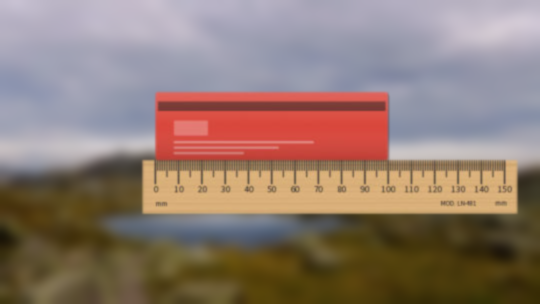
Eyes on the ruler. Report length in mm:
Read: 100 mm
